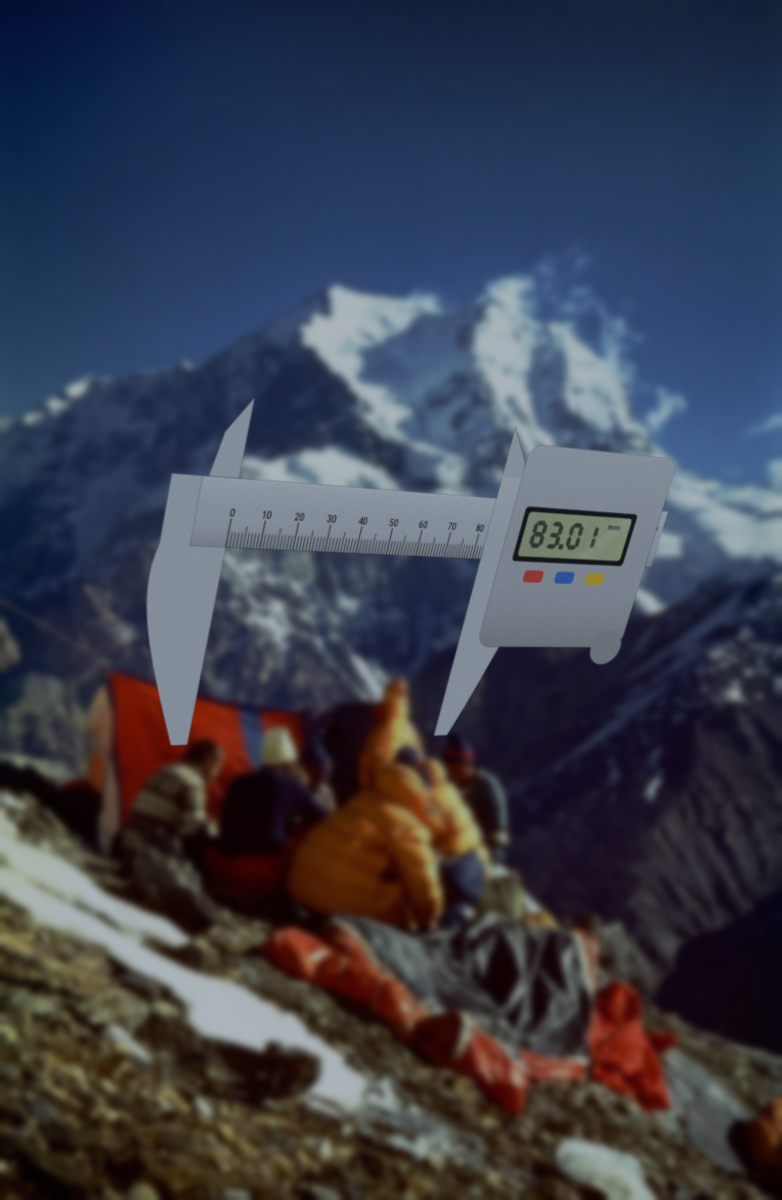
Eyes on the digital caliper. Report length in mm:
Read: 83.01 mm
